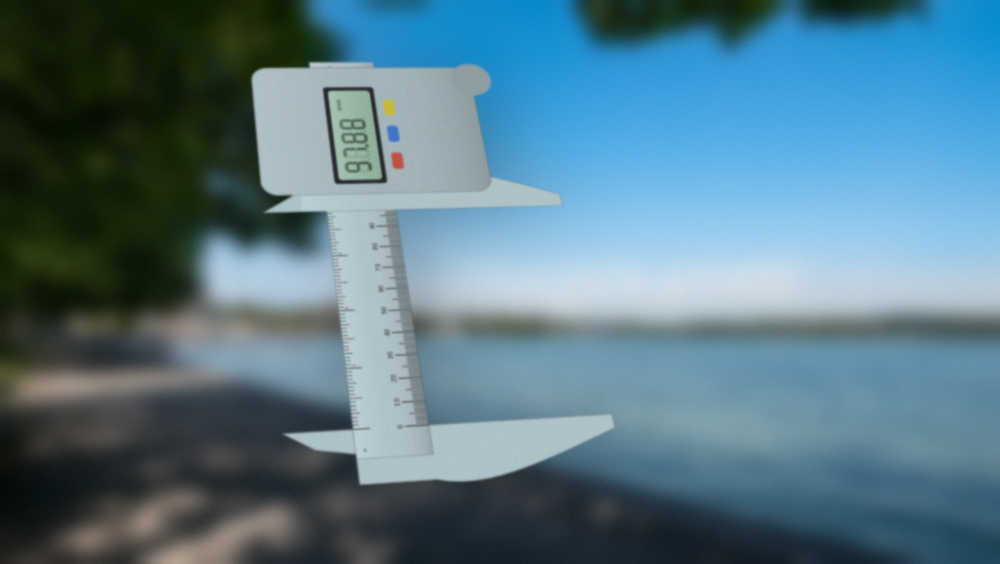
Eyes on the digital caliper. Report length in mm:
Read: 97.88 mm
